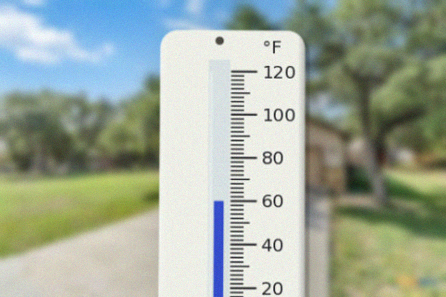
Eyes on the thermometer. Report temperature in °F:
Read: 60 °F
